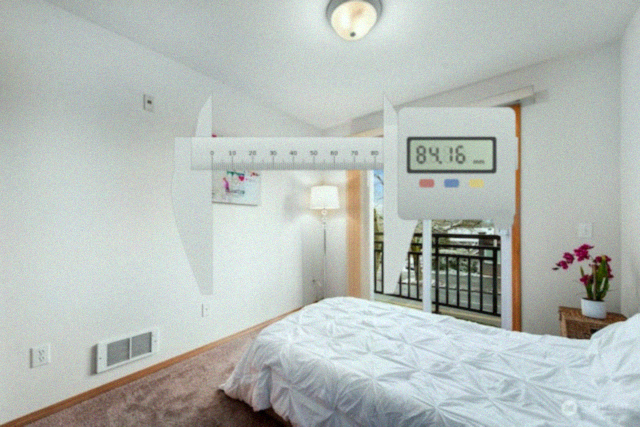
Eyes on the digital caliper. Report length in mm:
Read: 84.16 mm
